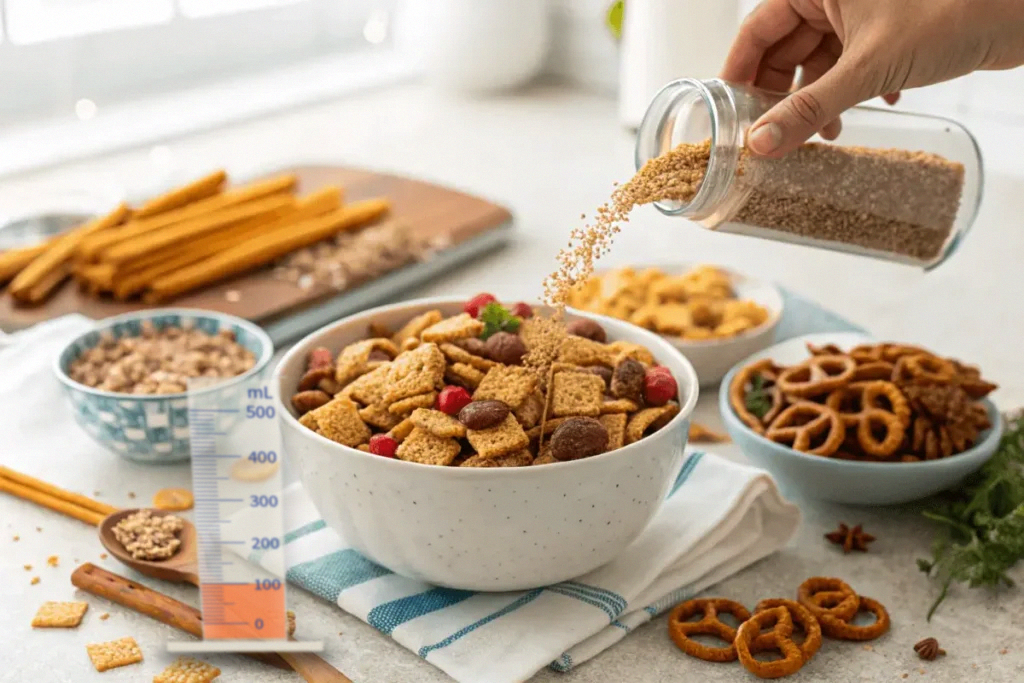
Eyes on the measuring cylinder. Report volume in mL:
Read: 100 mL
